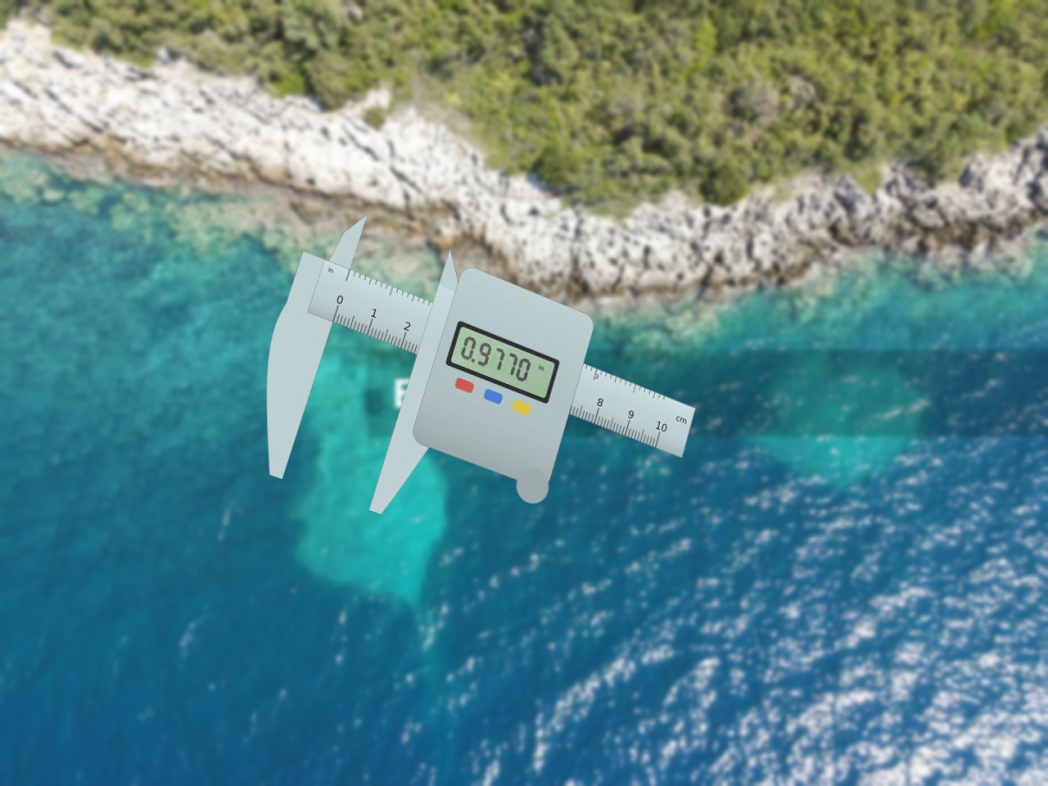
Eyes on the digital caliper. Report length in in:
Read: 0.9770 in
